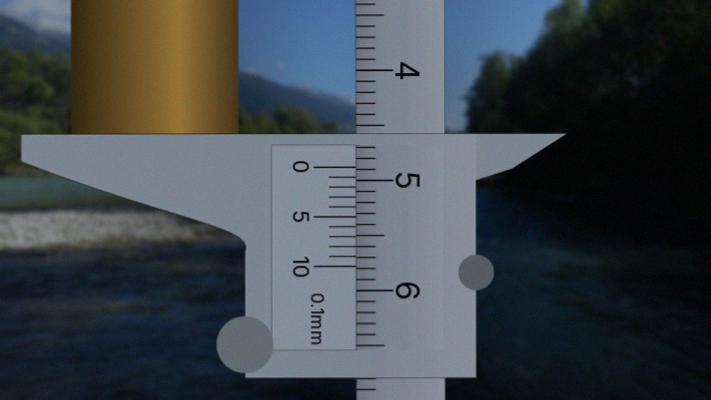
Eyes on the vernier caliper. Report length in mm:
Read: 48.8 mm
